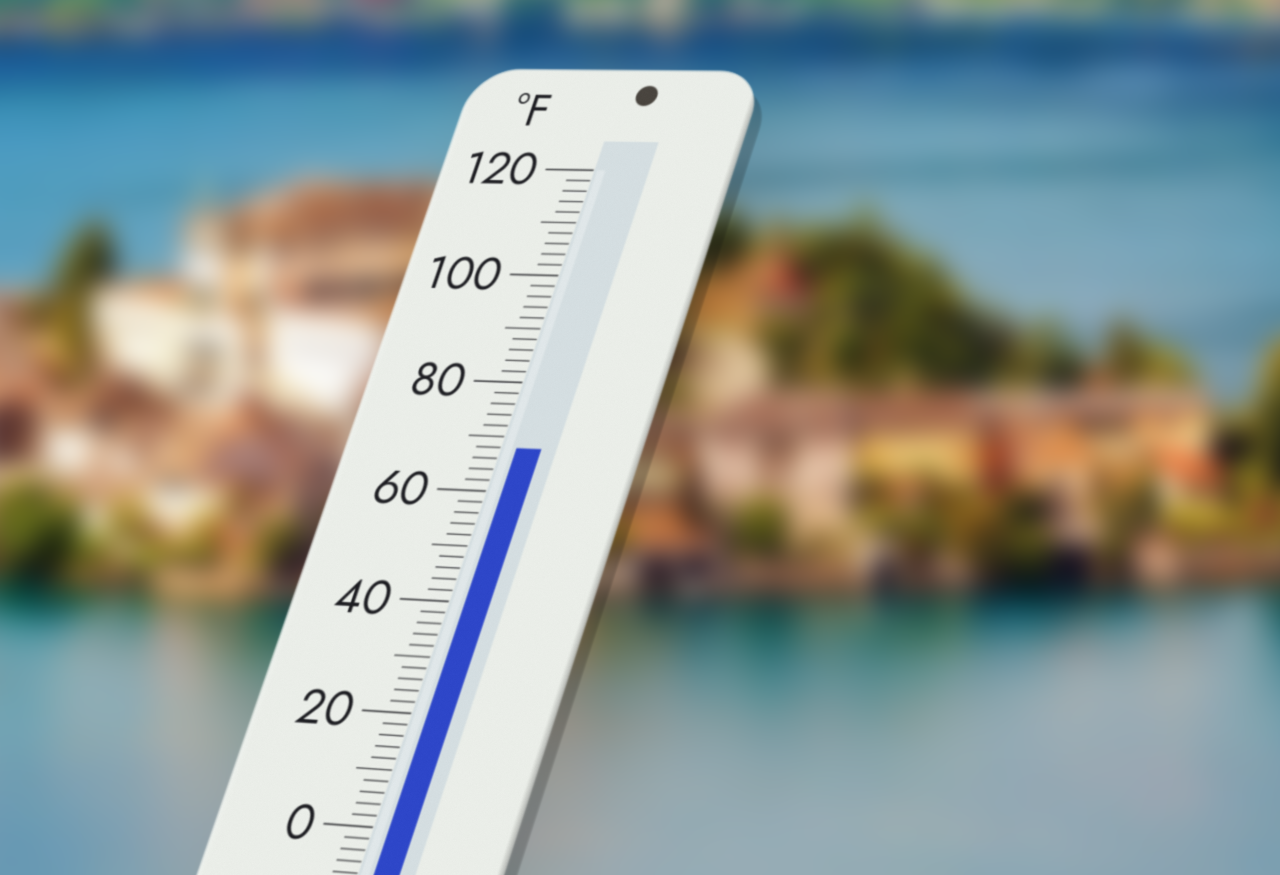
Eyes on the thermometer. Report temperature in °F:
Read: 68 °F
